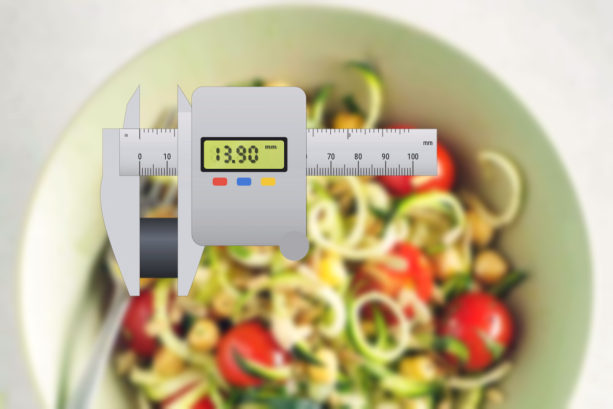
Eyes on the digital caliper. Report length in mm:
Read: 13.90 mm
